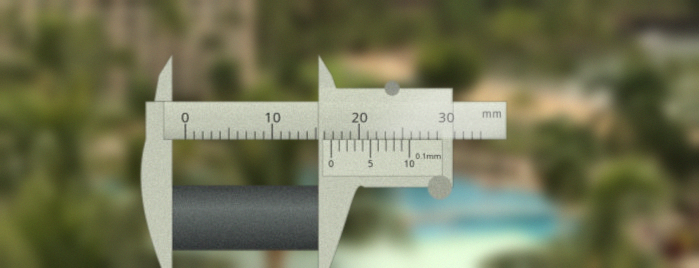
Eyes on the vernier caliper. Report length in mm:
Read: 16.8 mm
